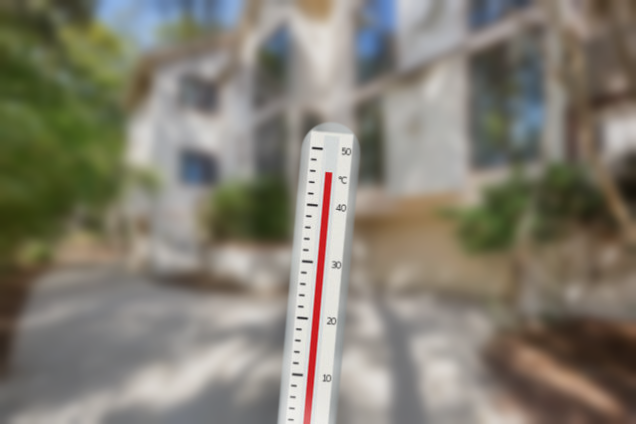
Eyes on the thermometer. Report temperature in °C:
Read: 46 °C
